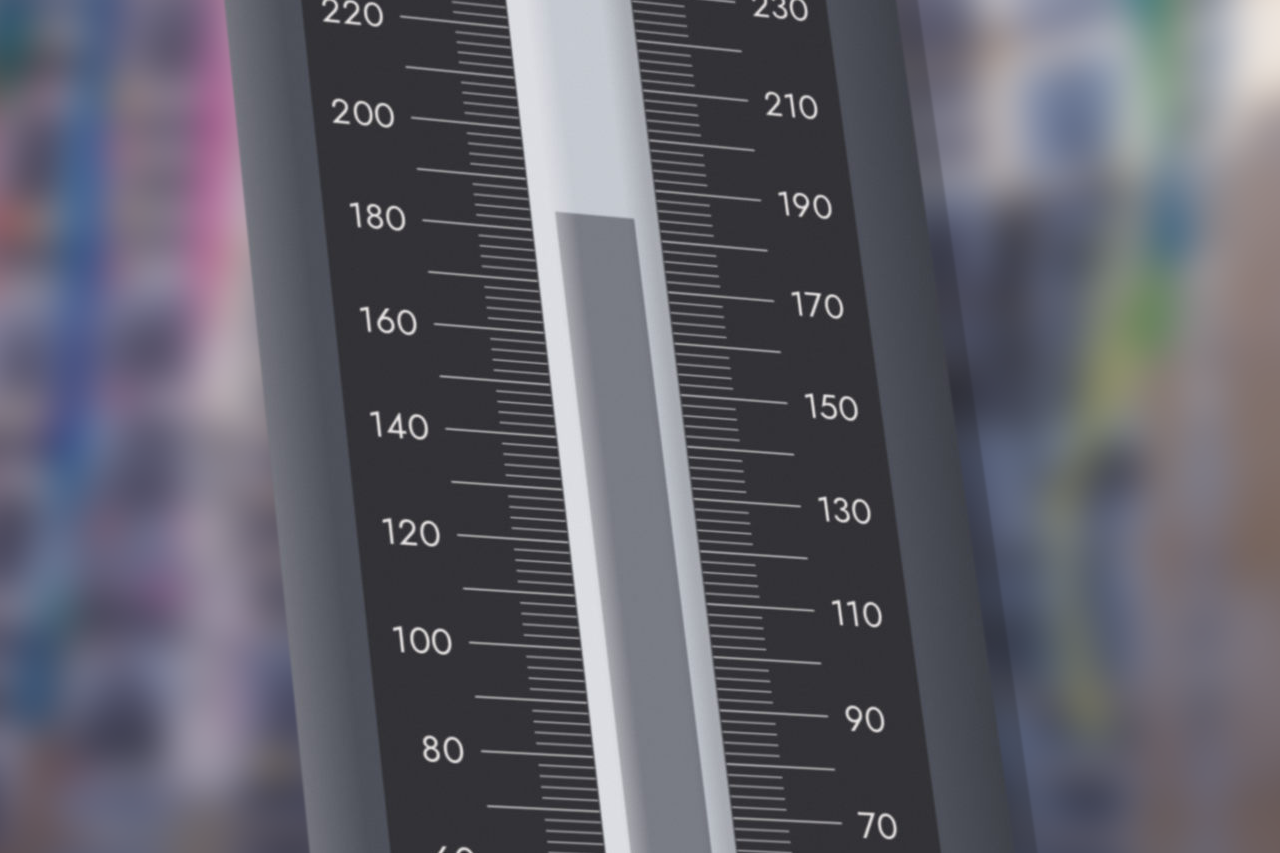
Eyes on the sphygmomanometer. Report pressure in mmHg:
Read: 184 mmHg
